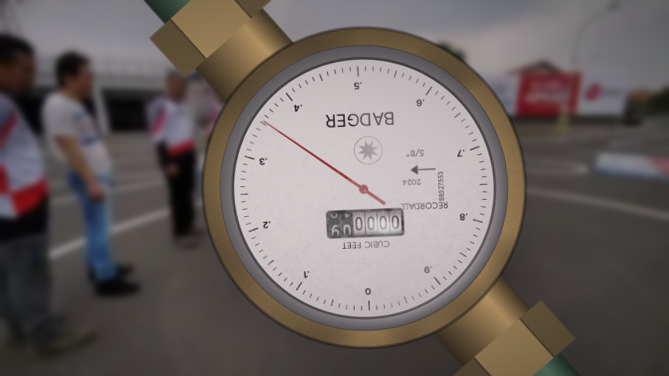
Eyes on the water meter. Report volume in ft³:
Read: 9.35 ft³
